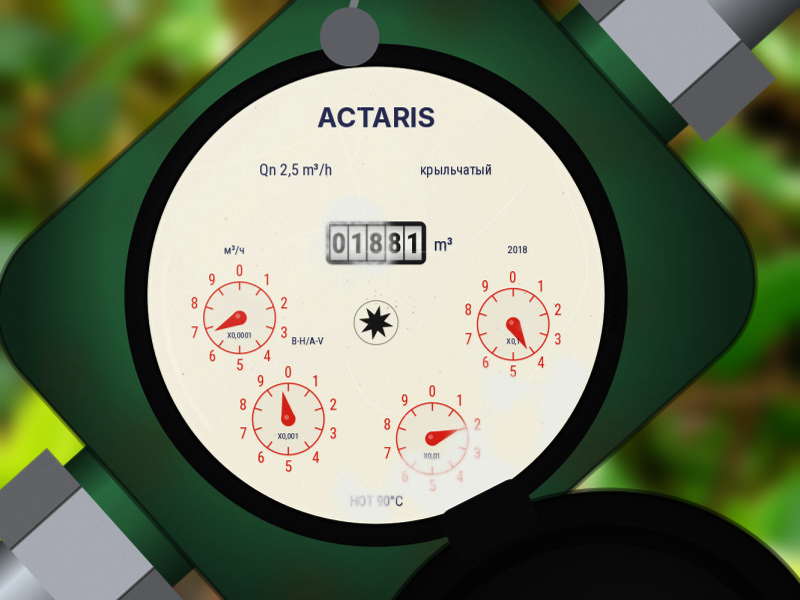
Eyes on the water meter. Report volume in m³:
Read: 1881.4196 m³
